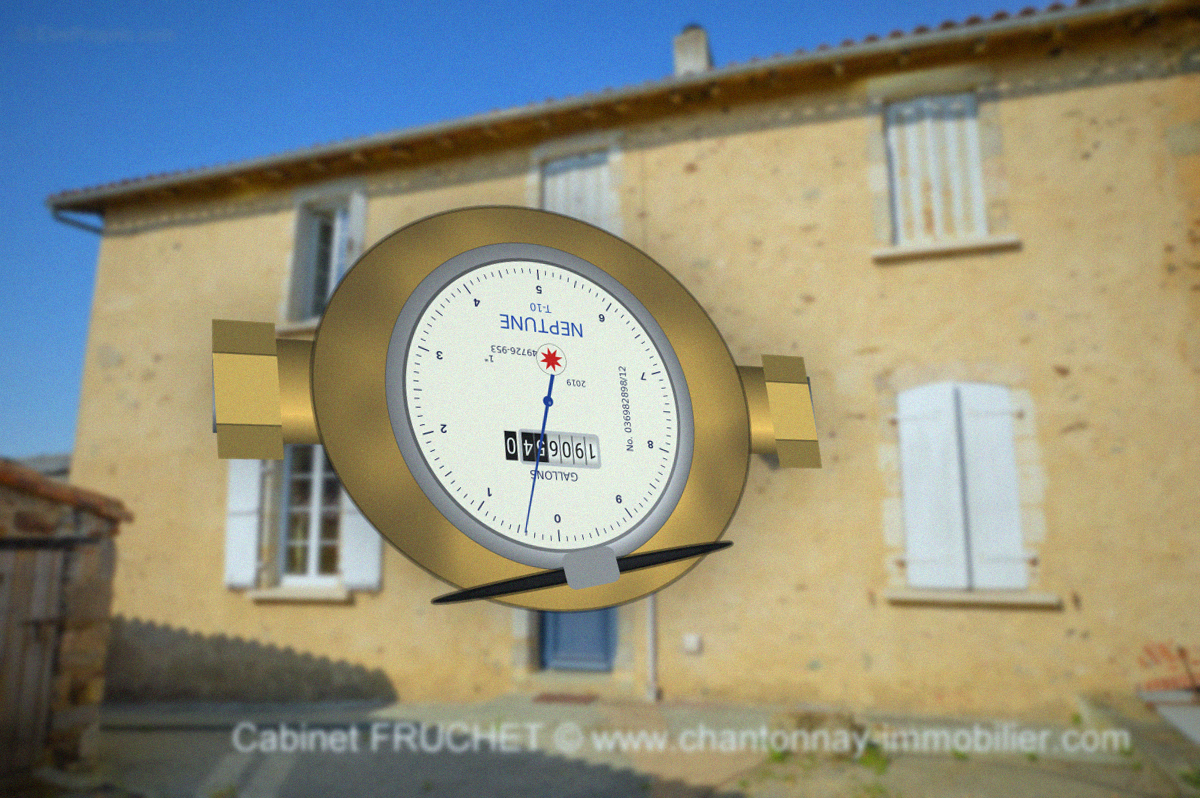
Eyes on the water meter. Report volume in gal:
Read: 1906540.4 gal
